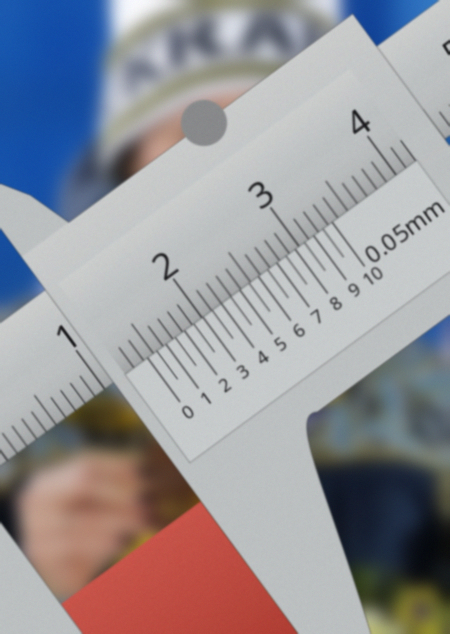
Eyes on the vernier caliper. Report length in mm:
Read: 14.4 mm
